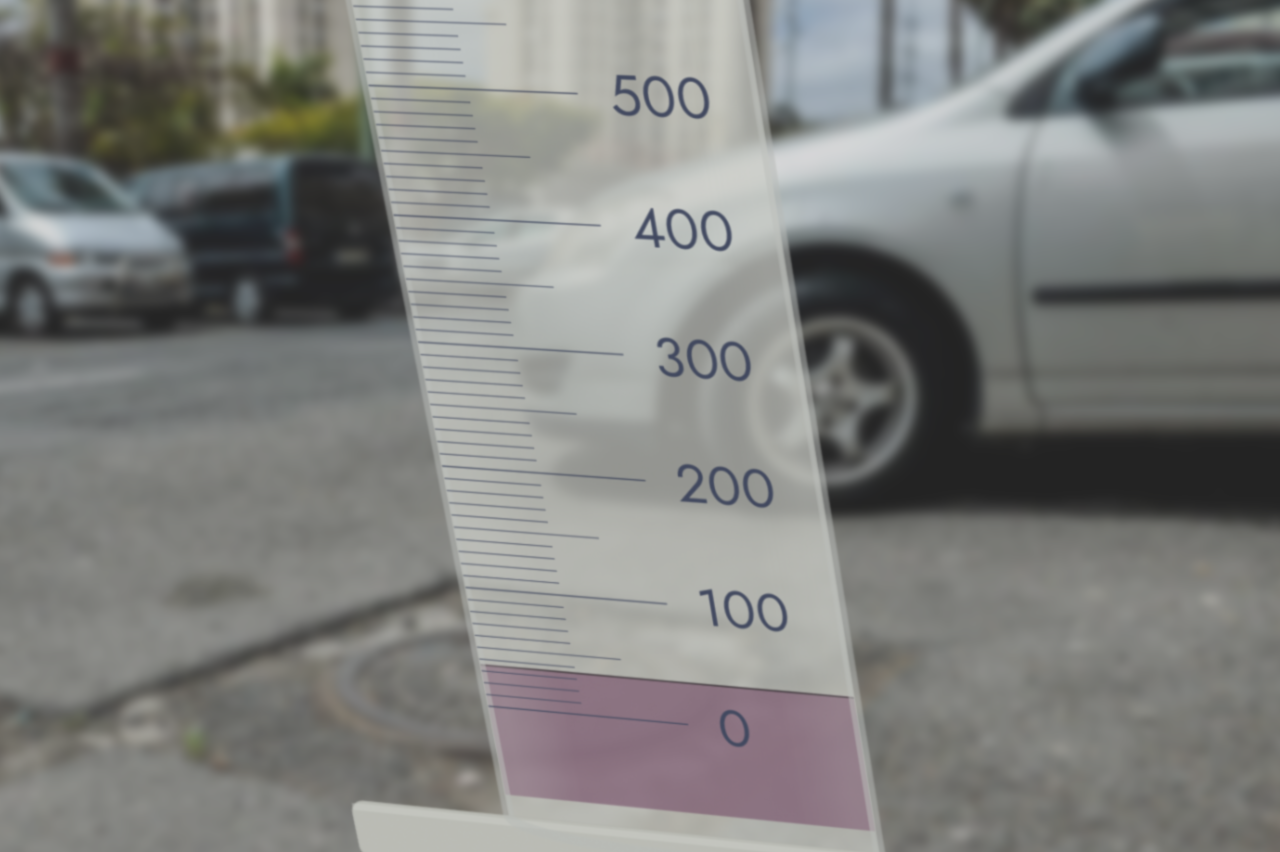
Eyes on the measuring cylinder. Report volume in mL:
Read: 35 mL
